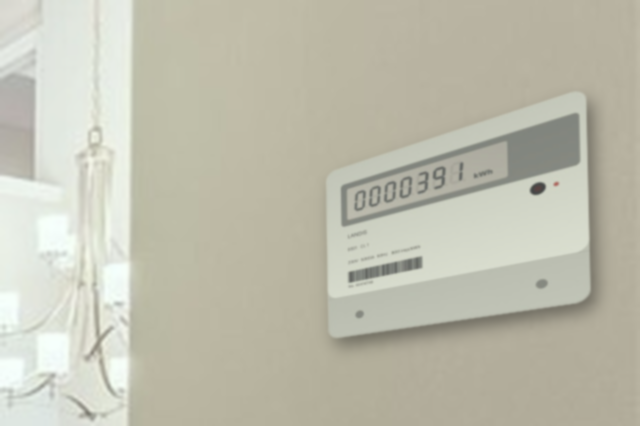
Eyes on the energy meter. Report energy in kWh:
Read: 391 kWh
